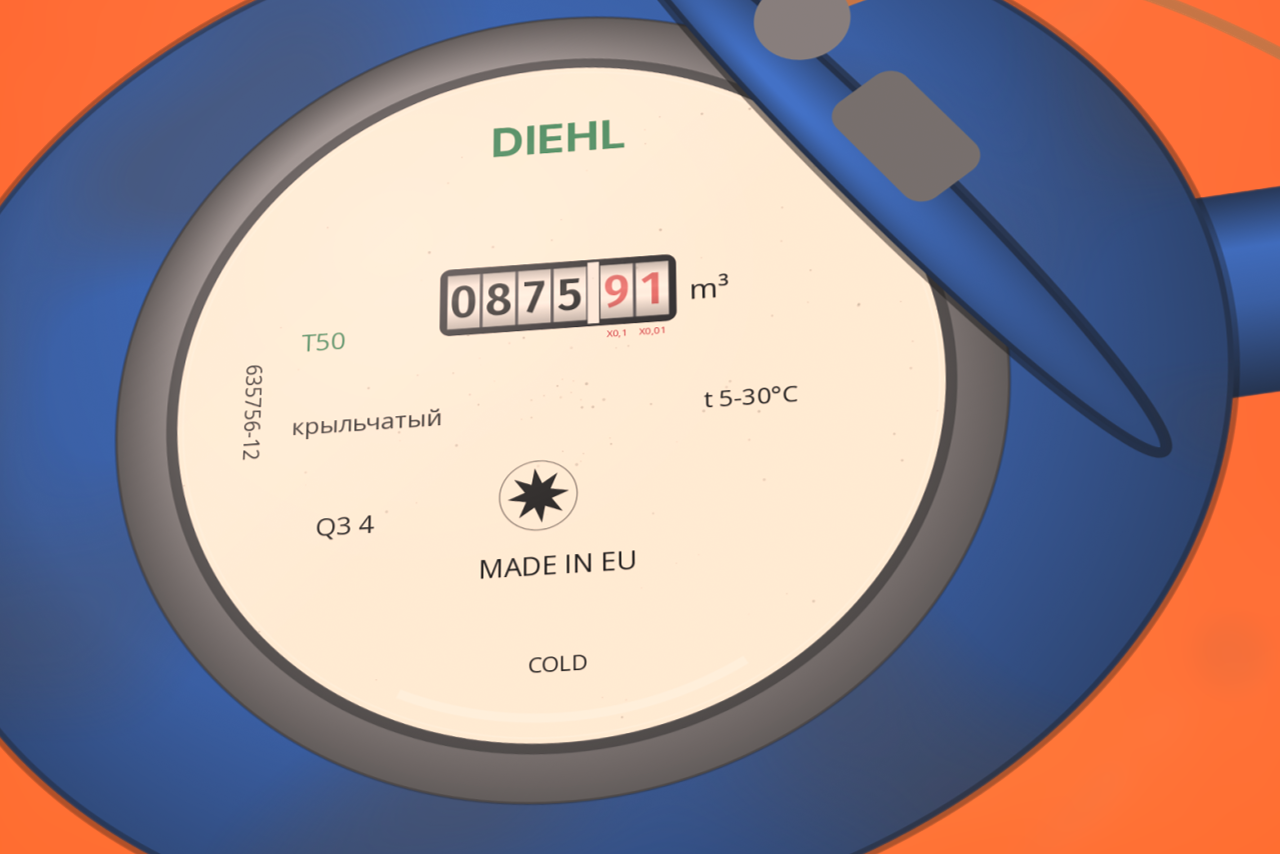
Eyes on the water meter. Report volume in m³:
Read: 875.91 m³
